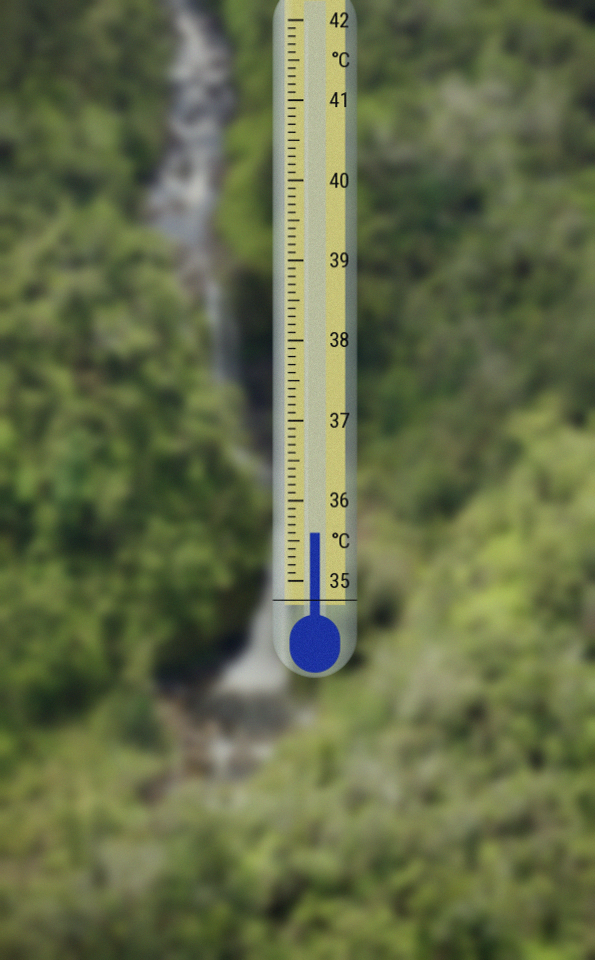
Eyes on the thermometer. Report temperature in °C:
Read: 35.6 °C
